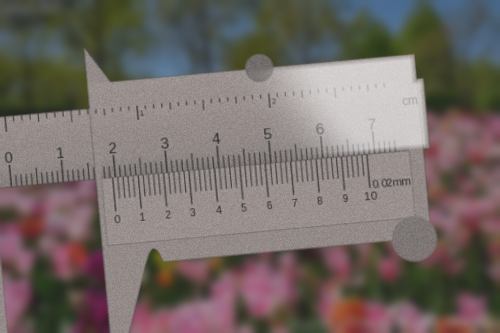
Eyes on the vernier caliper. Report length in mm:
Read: 19.5 mm
